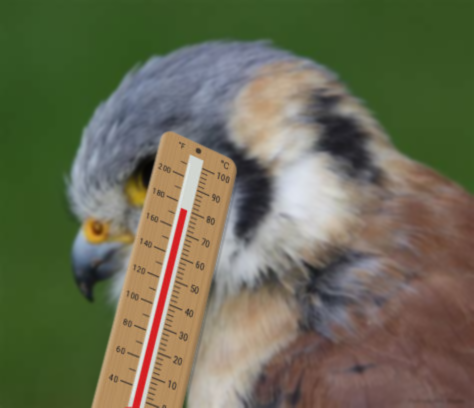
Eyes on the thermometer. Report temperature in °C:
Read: 80 °C
